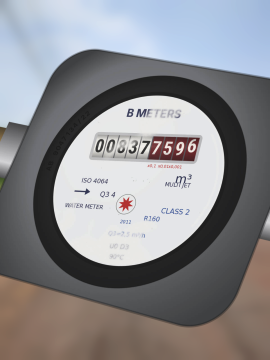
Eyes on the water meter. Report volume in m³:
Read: 837.7596 m³
